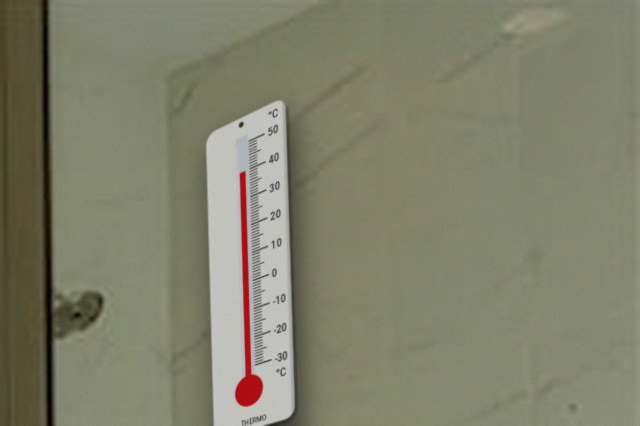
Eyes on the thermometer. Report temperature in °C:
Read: 40 °C
